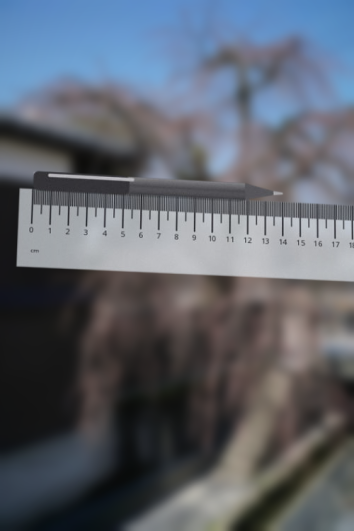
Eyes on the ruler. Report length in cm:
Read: 14 cm
